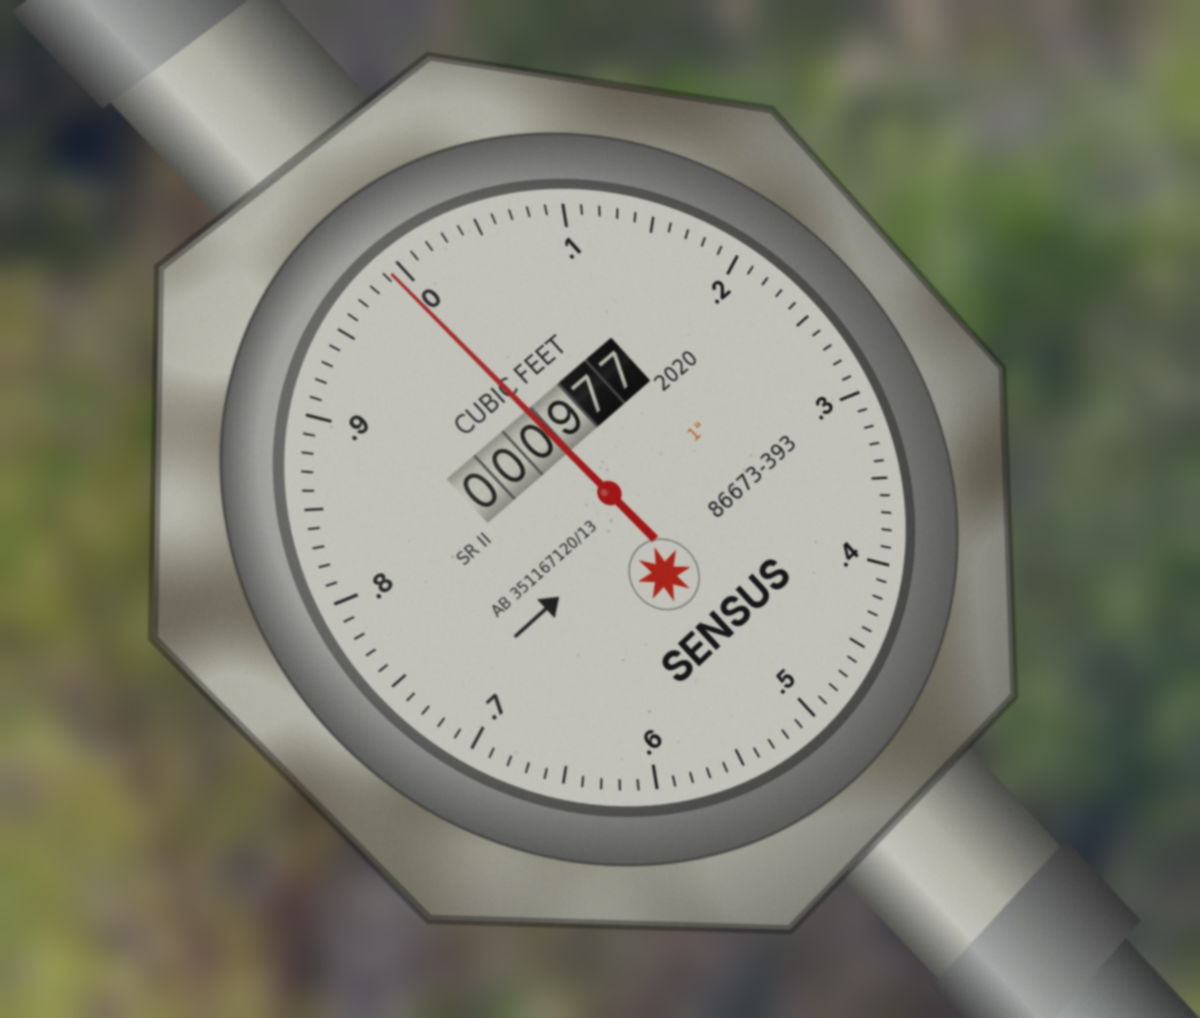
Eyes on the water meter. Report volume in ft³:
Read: 976.99 ft³
